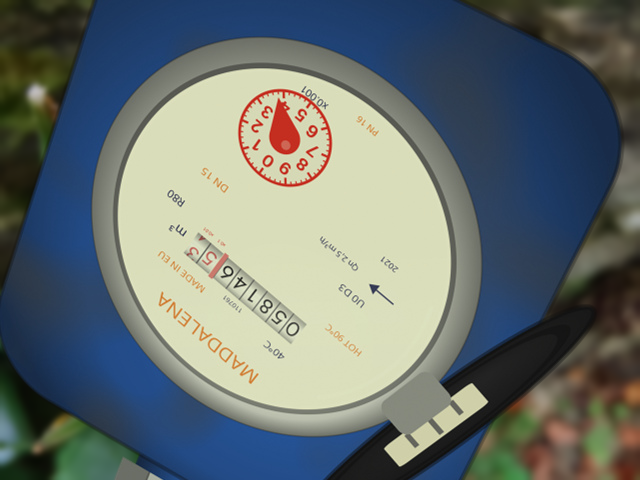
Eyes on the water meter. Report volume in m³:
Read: 58146.533 m³
